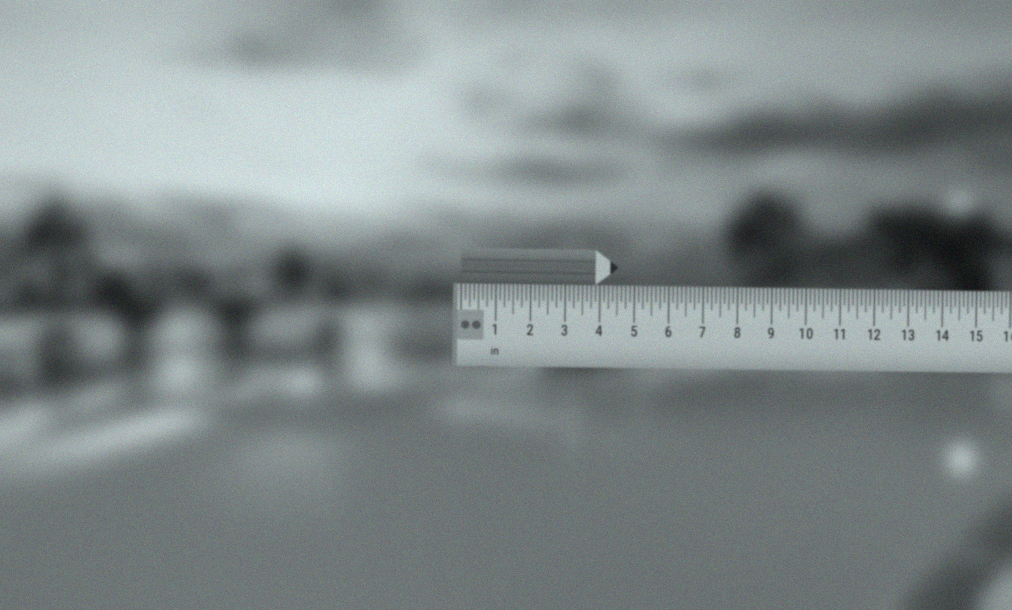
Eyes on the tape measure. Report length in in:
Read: 4.5 in
